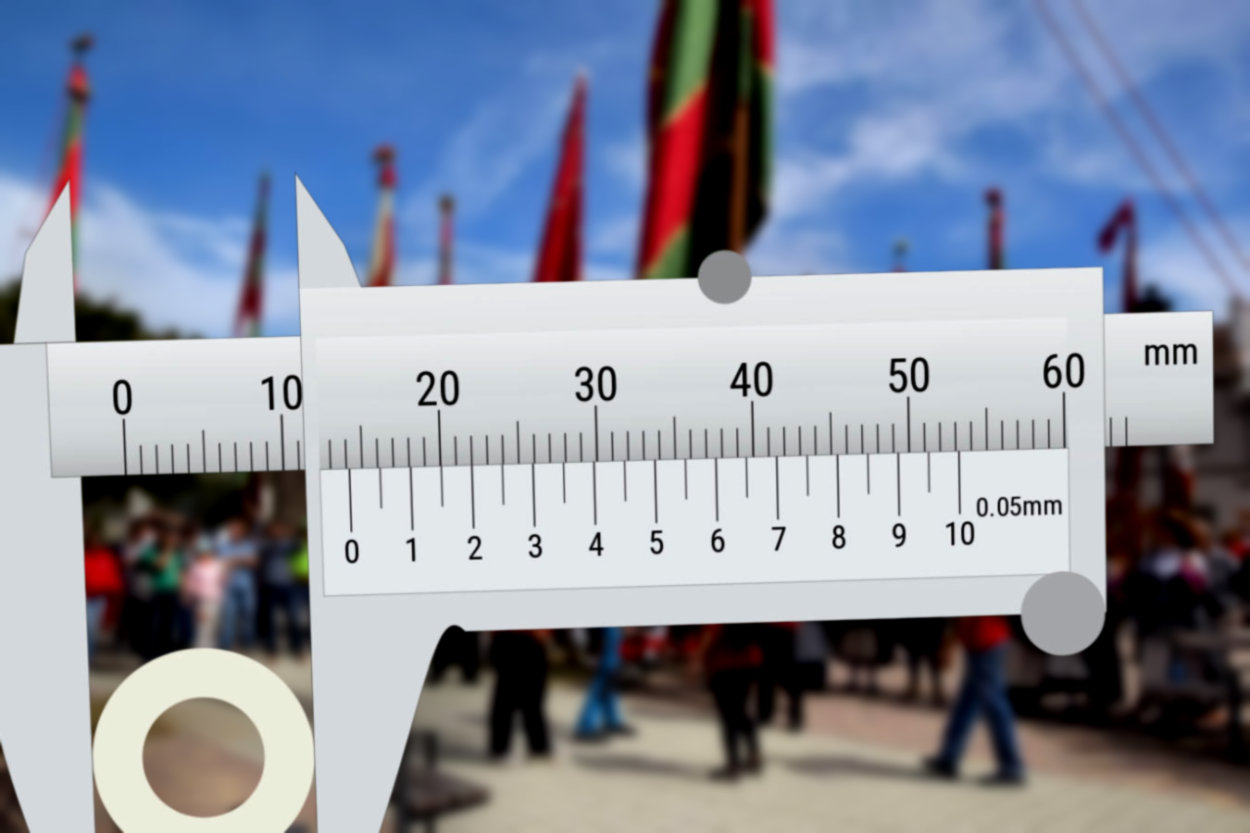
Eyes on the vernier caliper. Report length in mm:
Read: 14.2 mm
